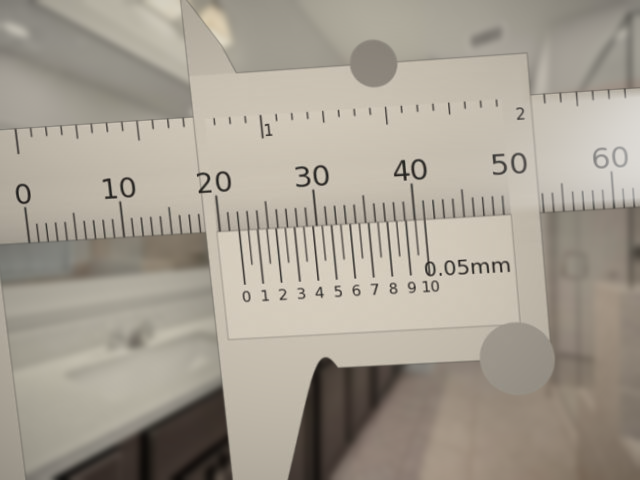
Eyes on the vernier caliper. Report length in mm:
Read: 22.0 mm
